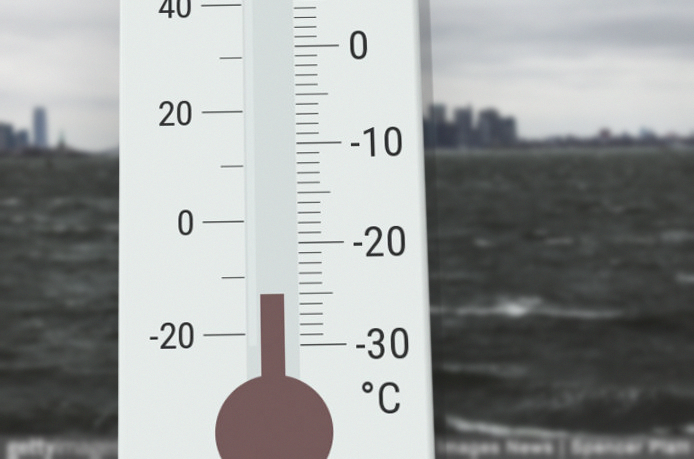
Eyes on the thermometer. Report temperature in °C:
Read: -25 °C
